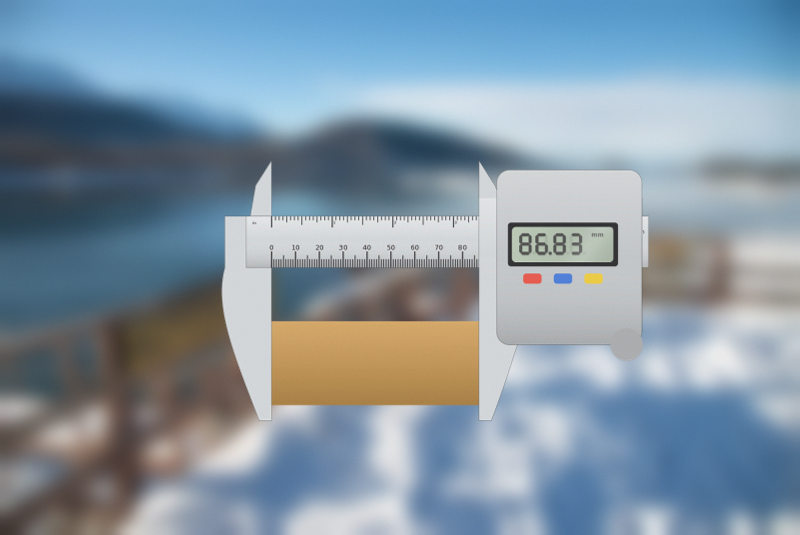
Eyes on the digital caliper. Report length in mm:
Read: 86.83 mm
